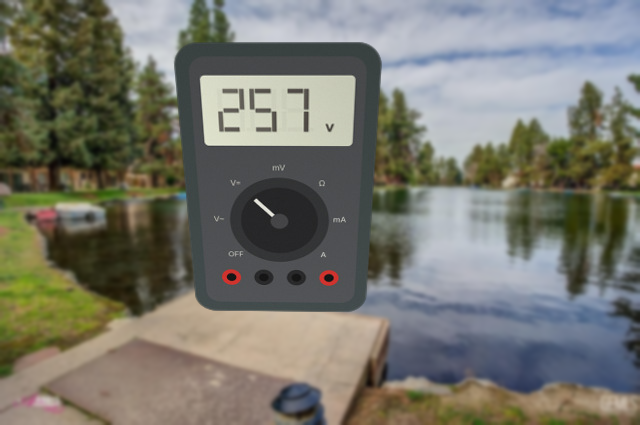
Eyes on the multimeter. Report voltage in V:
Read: 257 V
